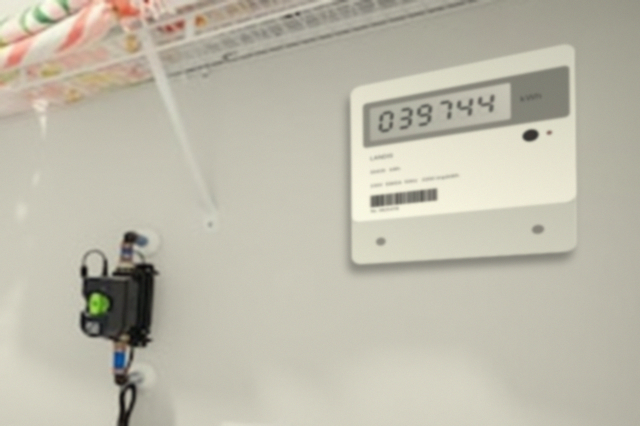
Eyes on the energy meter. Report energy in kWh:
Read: 39744 kWh
